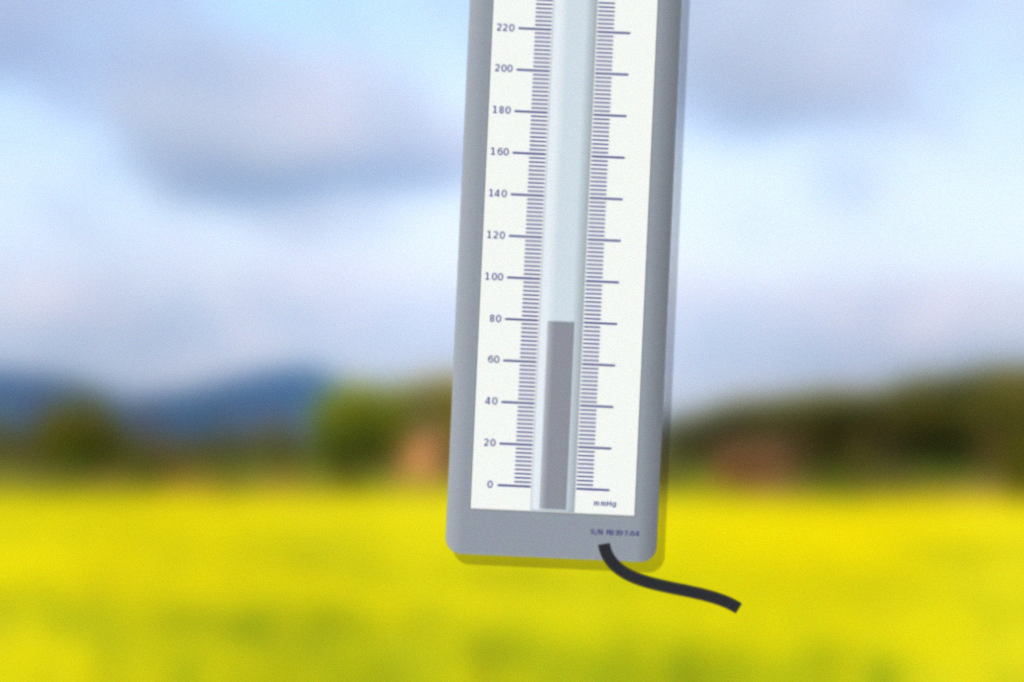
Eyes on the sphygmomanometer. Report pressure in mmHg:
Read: 80 mmHg
